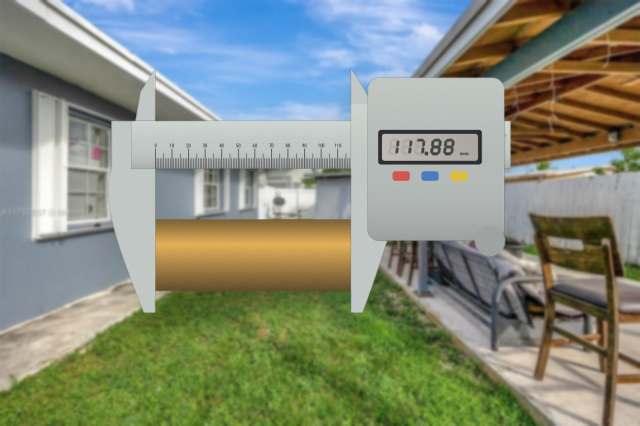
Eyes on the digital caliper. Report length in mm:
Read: 117.88 mm
